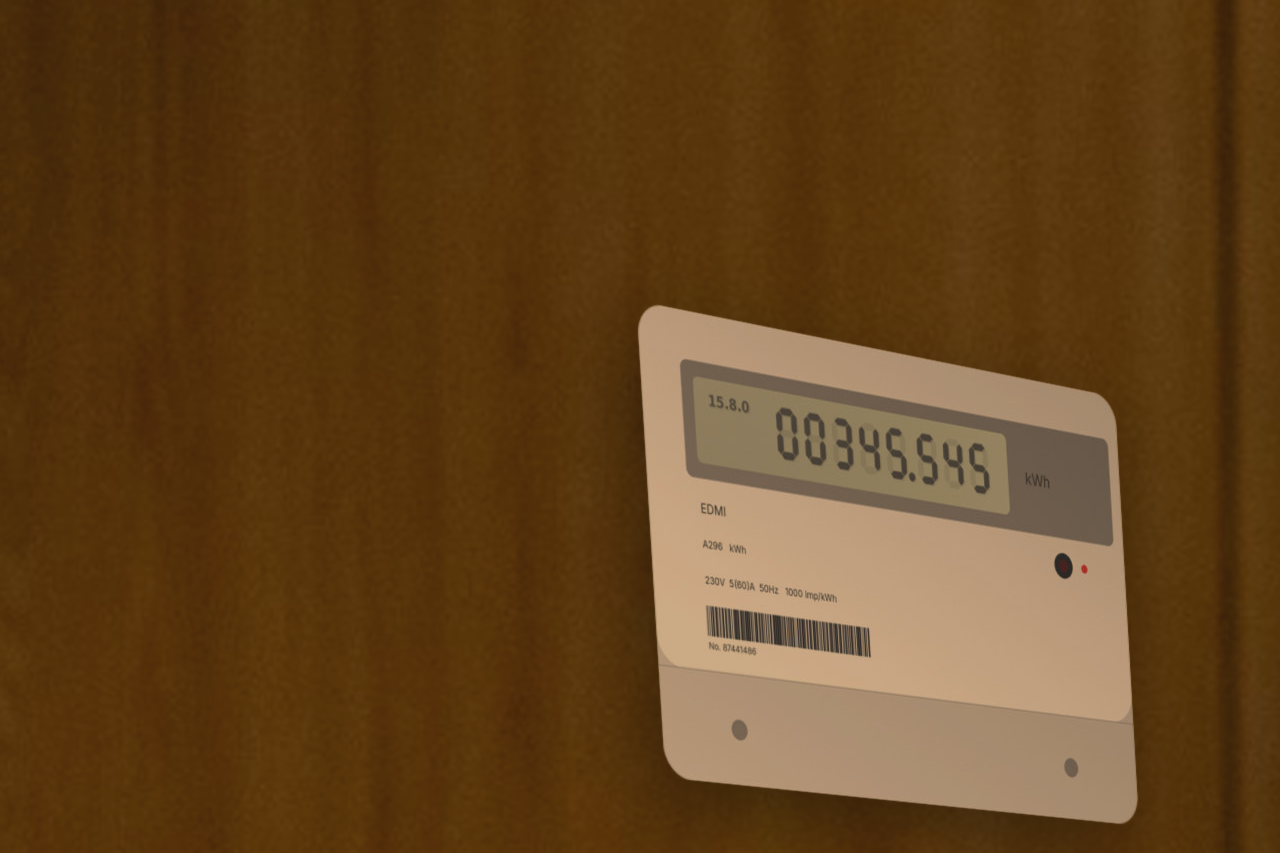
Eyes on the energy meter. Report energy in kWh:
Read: 345.545 kWh
